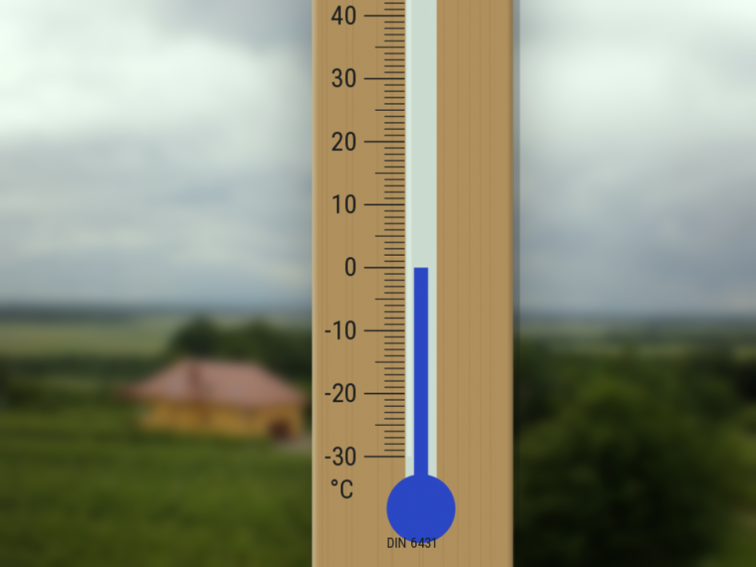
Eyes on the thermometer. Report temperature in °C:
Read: 0 °C
